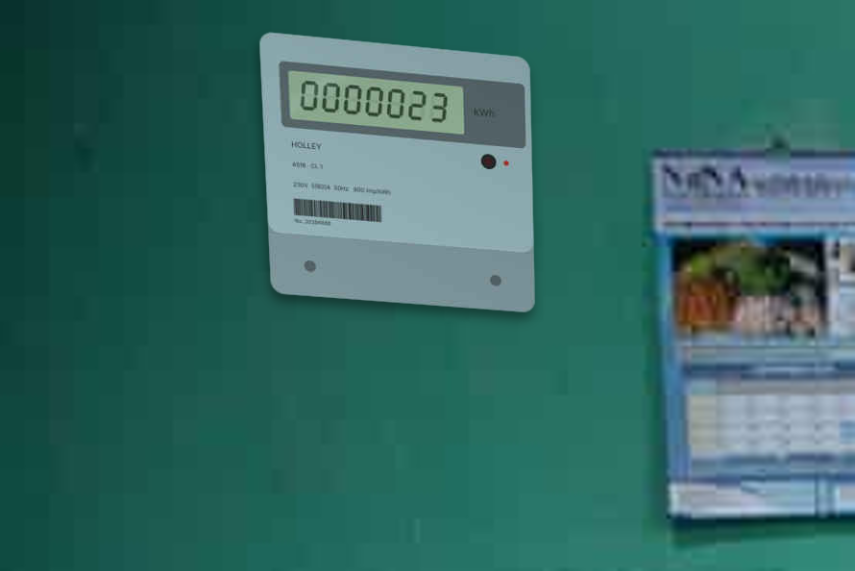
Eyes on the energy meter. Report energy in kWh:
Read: 23 kWh
